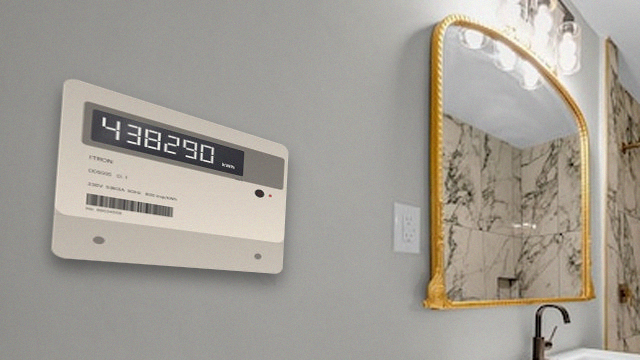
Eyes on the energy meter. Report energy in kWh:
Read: 438290 kWh
